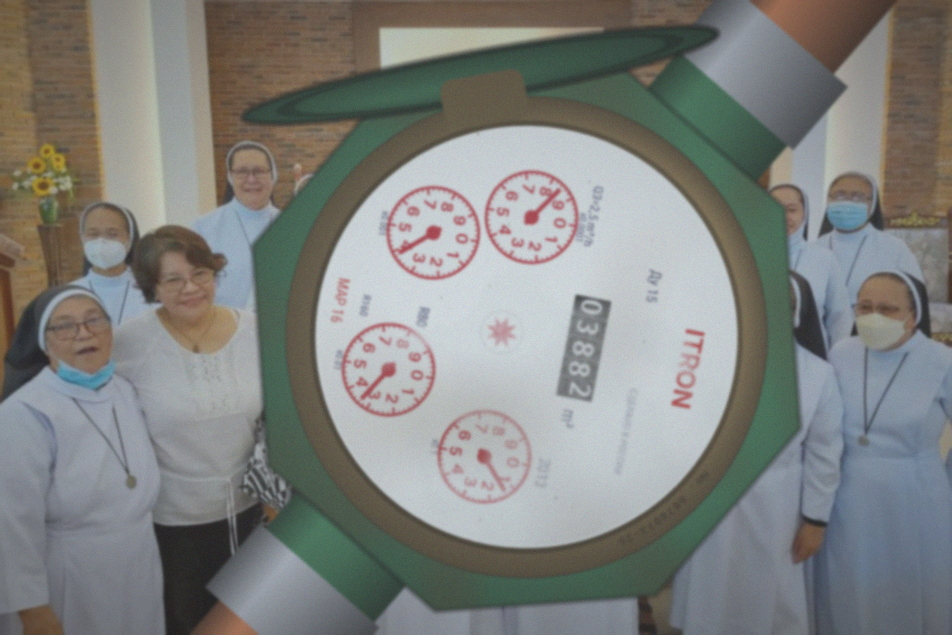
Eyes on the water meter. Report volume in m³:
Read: 3882.1338 m³
